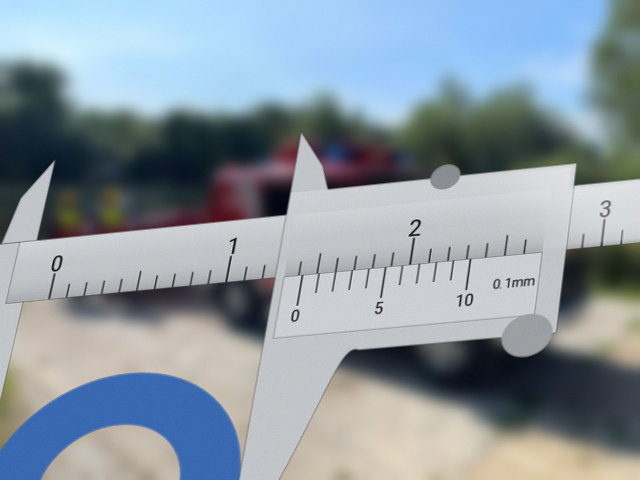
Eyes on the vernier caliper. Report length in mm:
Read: 14.2 mm
